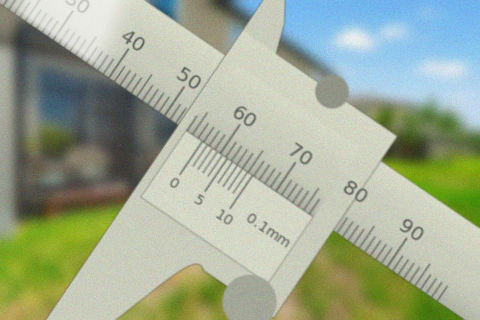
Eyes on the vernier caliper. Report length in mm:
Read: 56.8 mm
